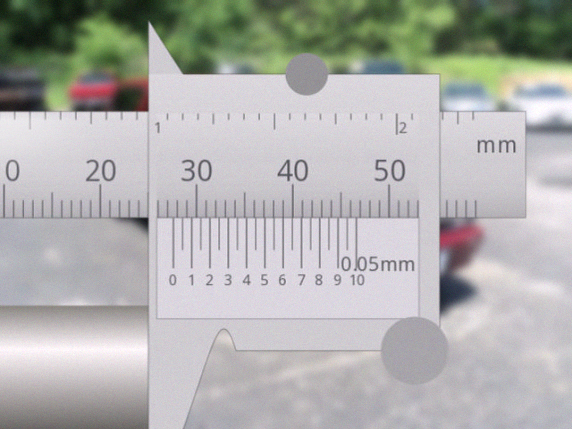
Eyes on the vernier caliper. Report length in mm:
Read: 27.6 mm
